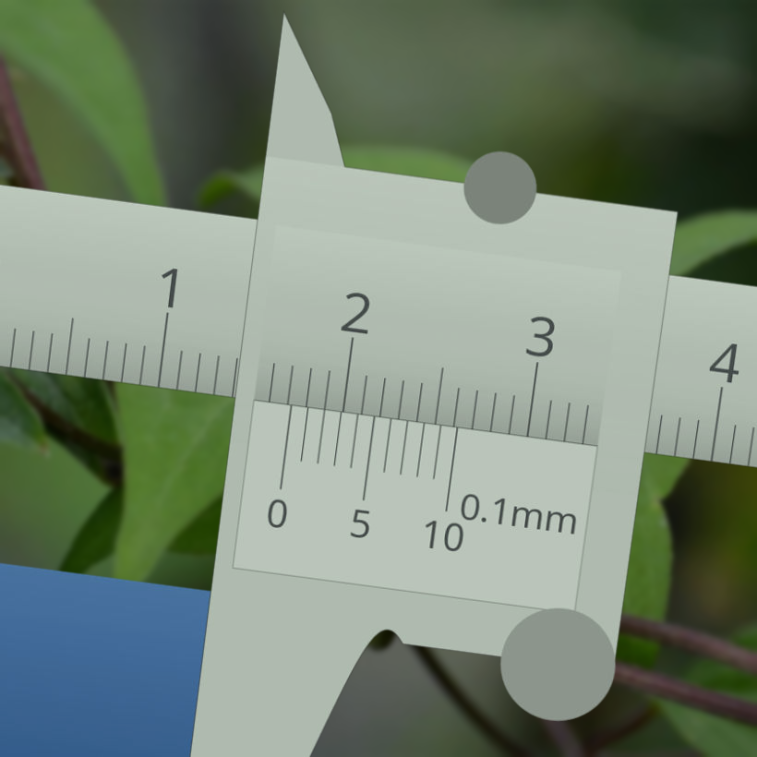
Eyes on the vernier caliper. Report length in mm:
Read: 17.2 mm
